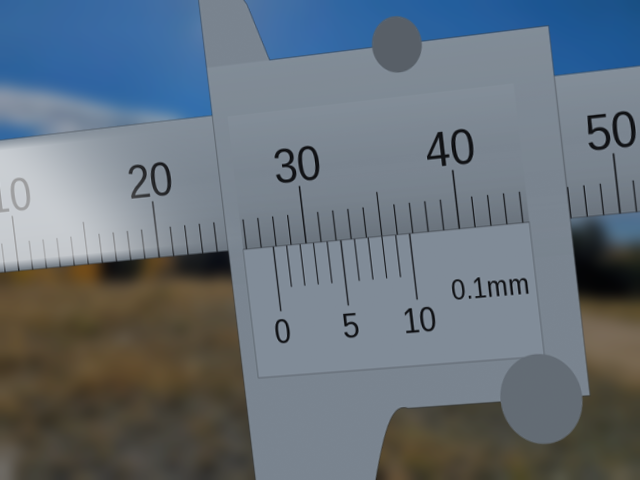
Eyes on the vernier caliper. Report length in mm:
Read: 27.8 mm
